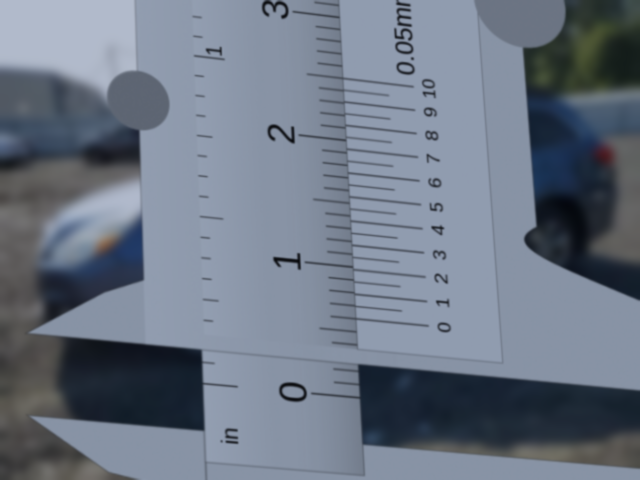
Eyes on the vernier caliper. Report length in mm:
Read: 6.0 mm
